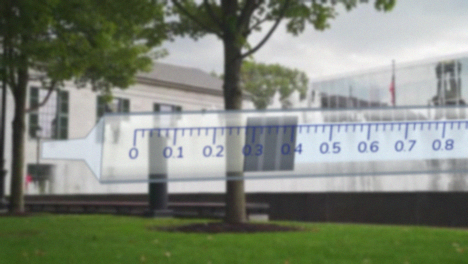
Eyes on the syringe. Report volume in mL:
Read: 0.28 mL
